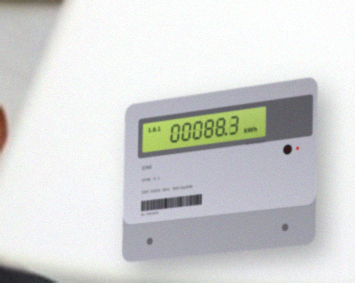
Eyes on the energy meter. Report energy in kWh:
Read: 88.3 kWh
